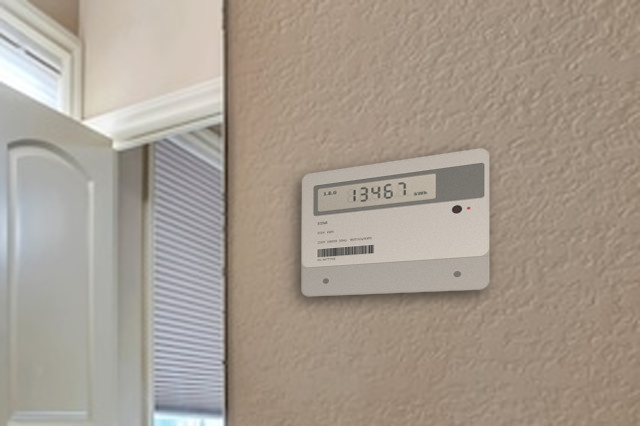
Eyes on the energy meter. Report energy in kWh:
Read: 13467 kWh
